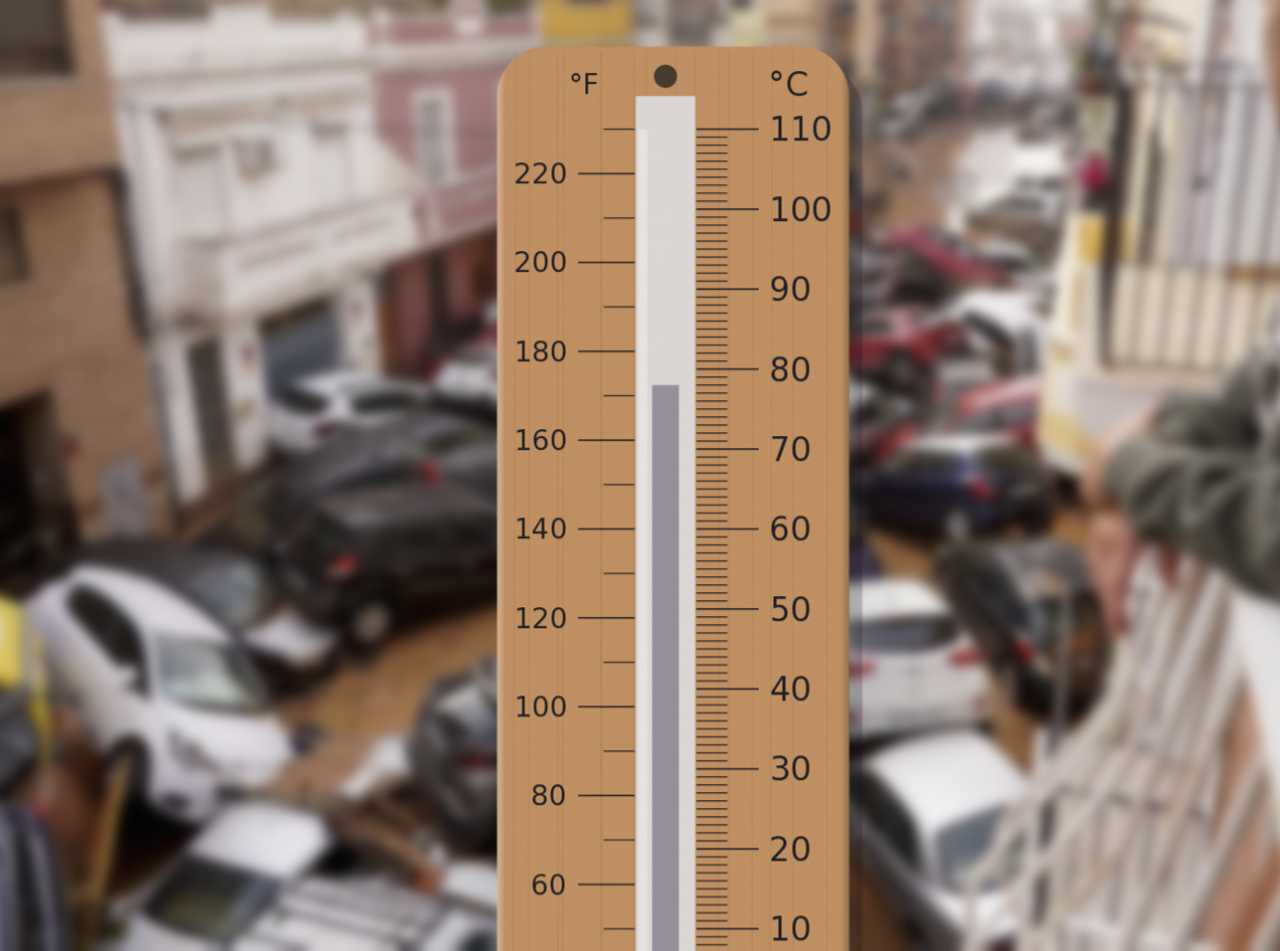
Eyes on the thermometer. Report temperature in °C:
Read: 78 °C
